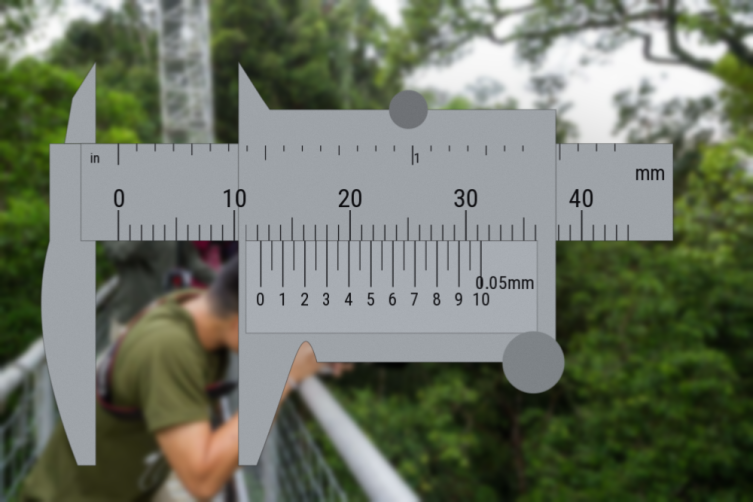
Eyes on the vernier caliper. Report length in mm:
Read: 12.3 mm
